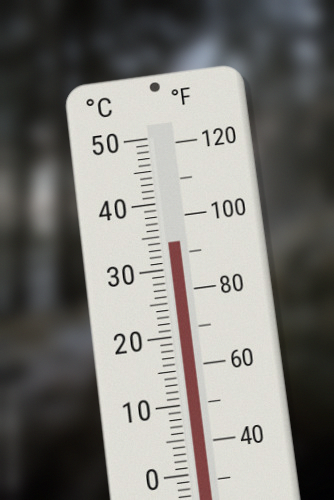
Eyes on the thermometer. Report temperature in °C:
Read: 34 °C
